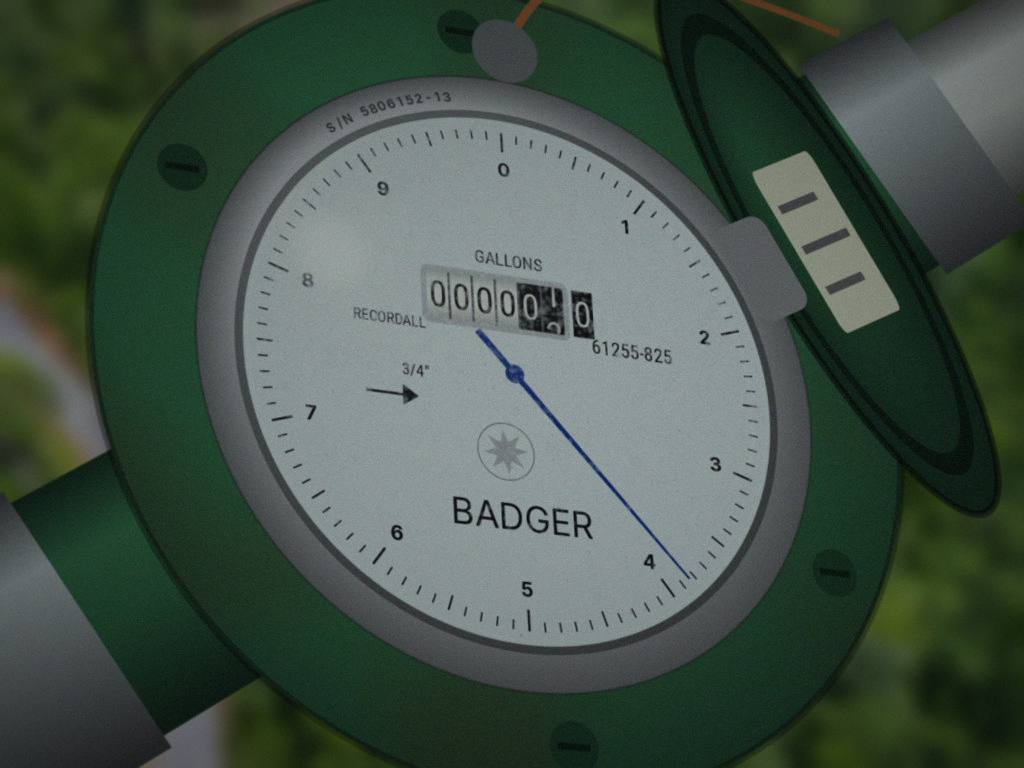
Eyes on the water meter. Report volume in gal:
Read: 13.8 gal
